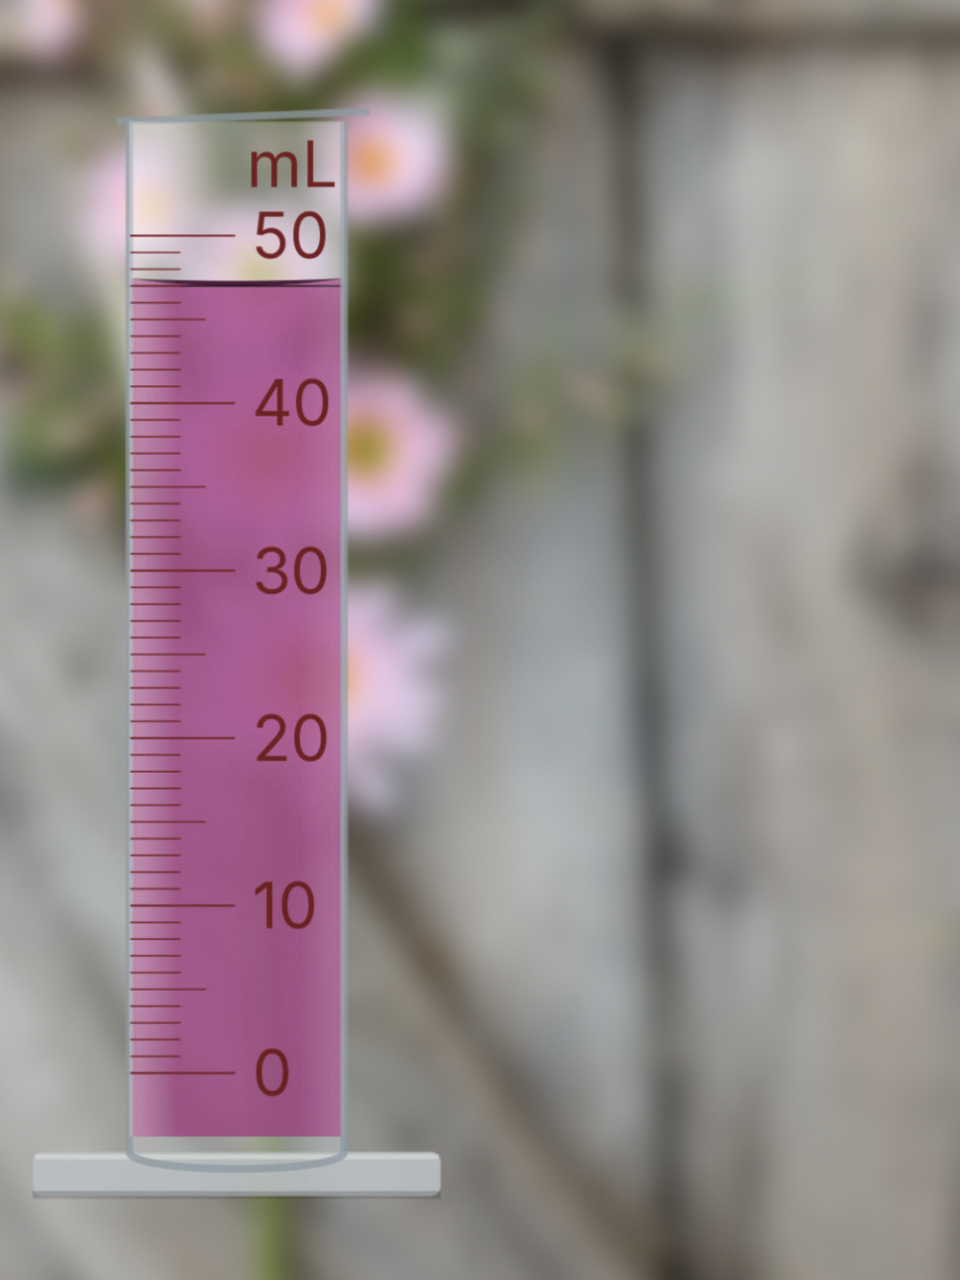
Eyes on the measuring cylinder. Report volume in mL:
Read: 47 mL
